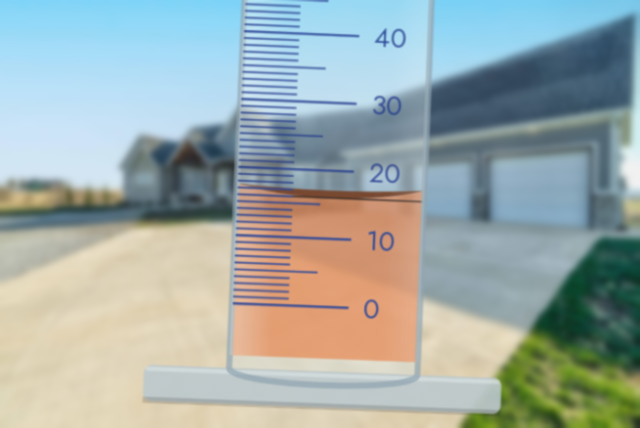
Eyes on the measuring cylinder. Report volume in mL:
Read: 16 mL
